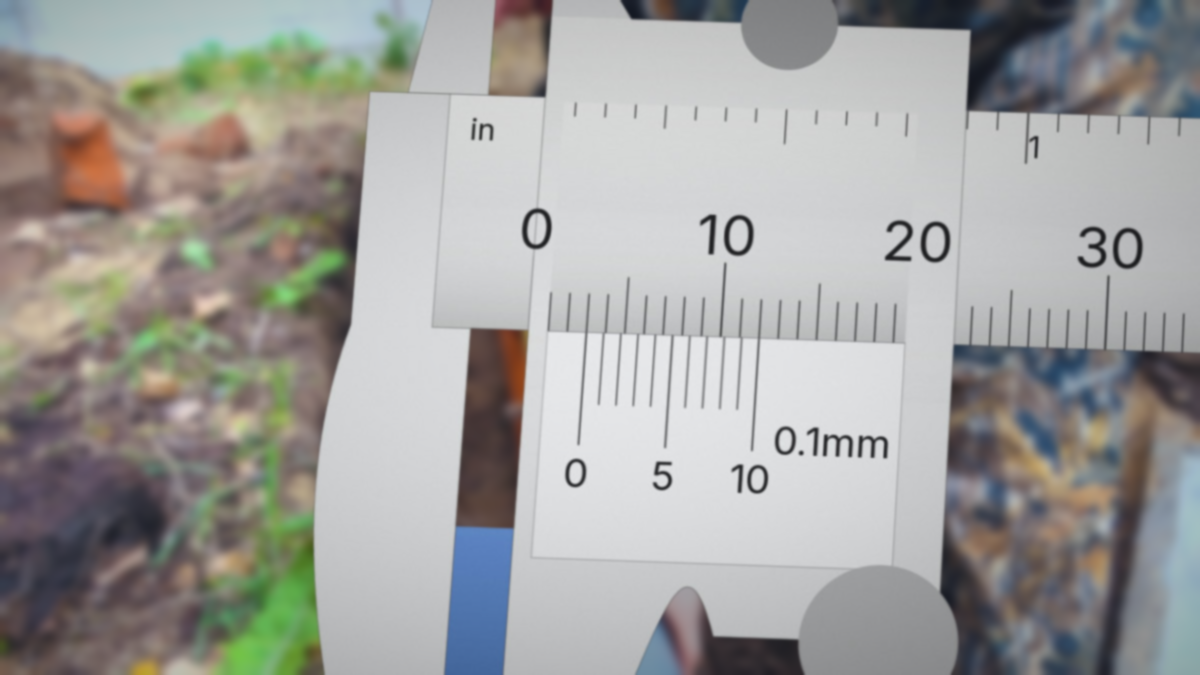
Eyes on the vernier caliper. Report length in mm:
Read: 3.0 mm
